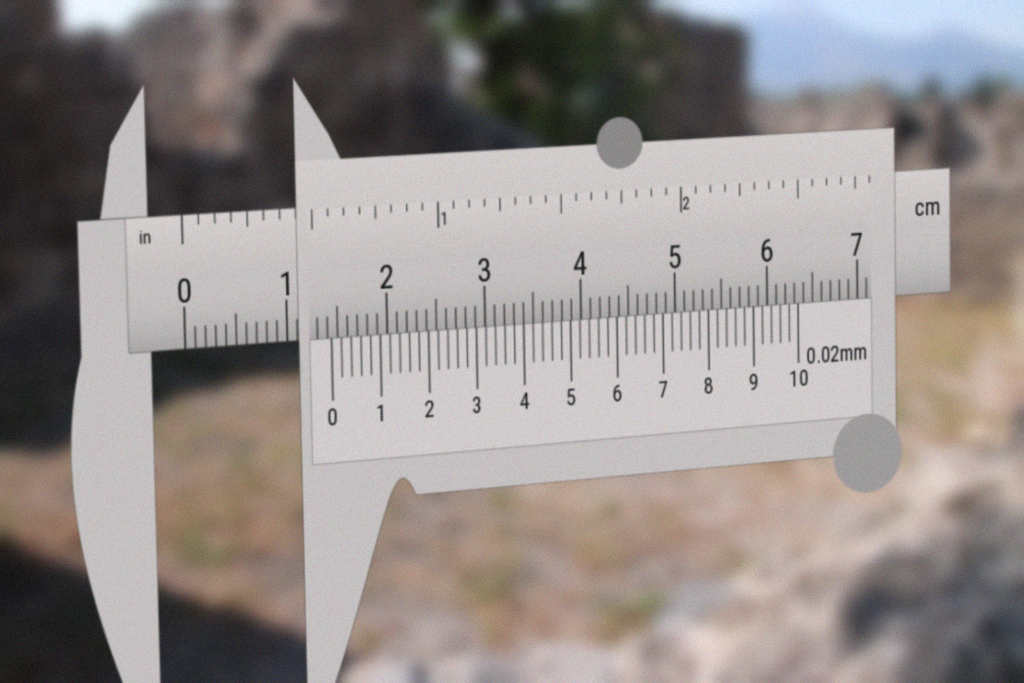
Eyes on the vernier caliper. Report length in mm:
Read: 14.4 mm
